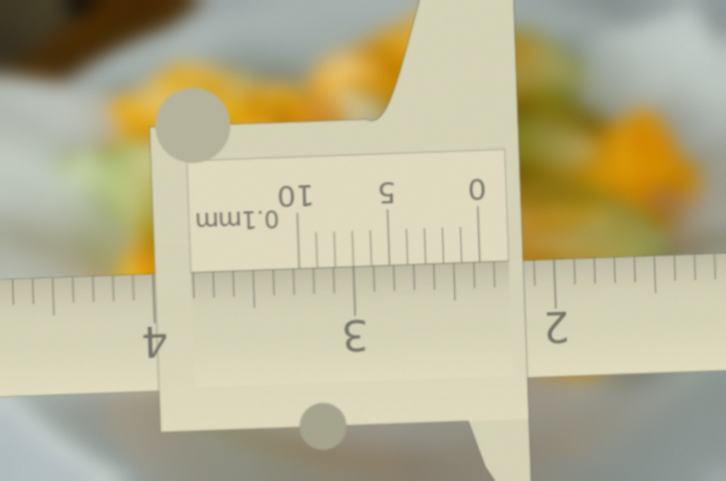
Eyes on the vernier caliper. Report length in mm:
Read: 23.7 mm
